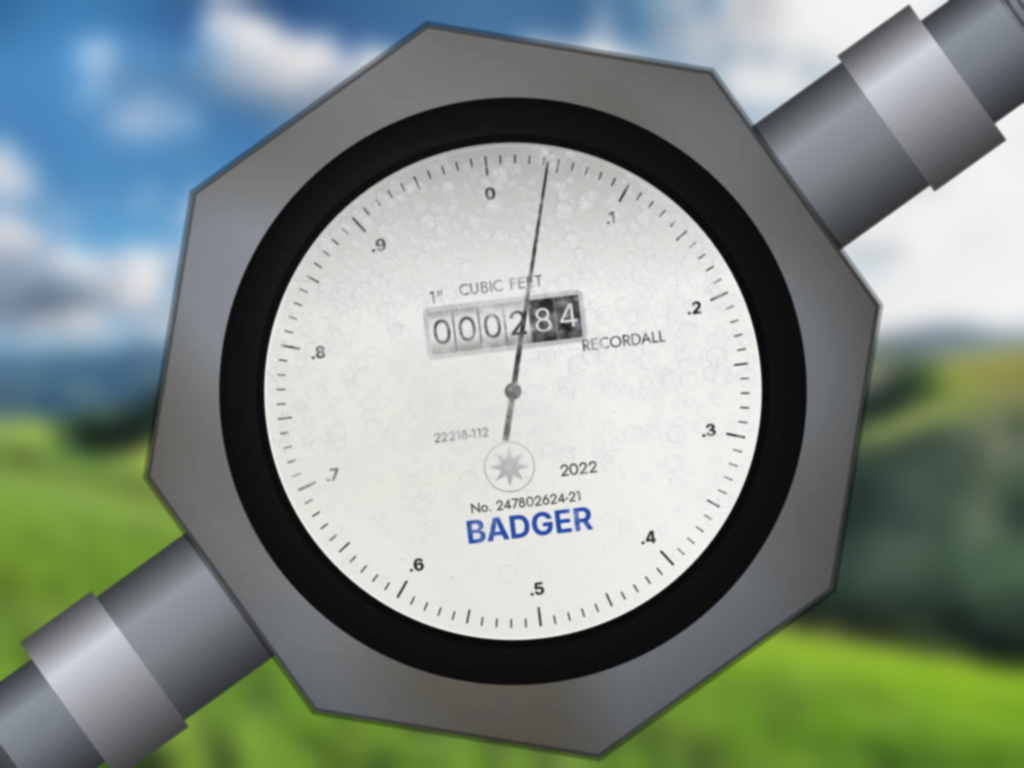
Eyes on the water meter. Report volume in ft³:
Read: 284.04 ft³
